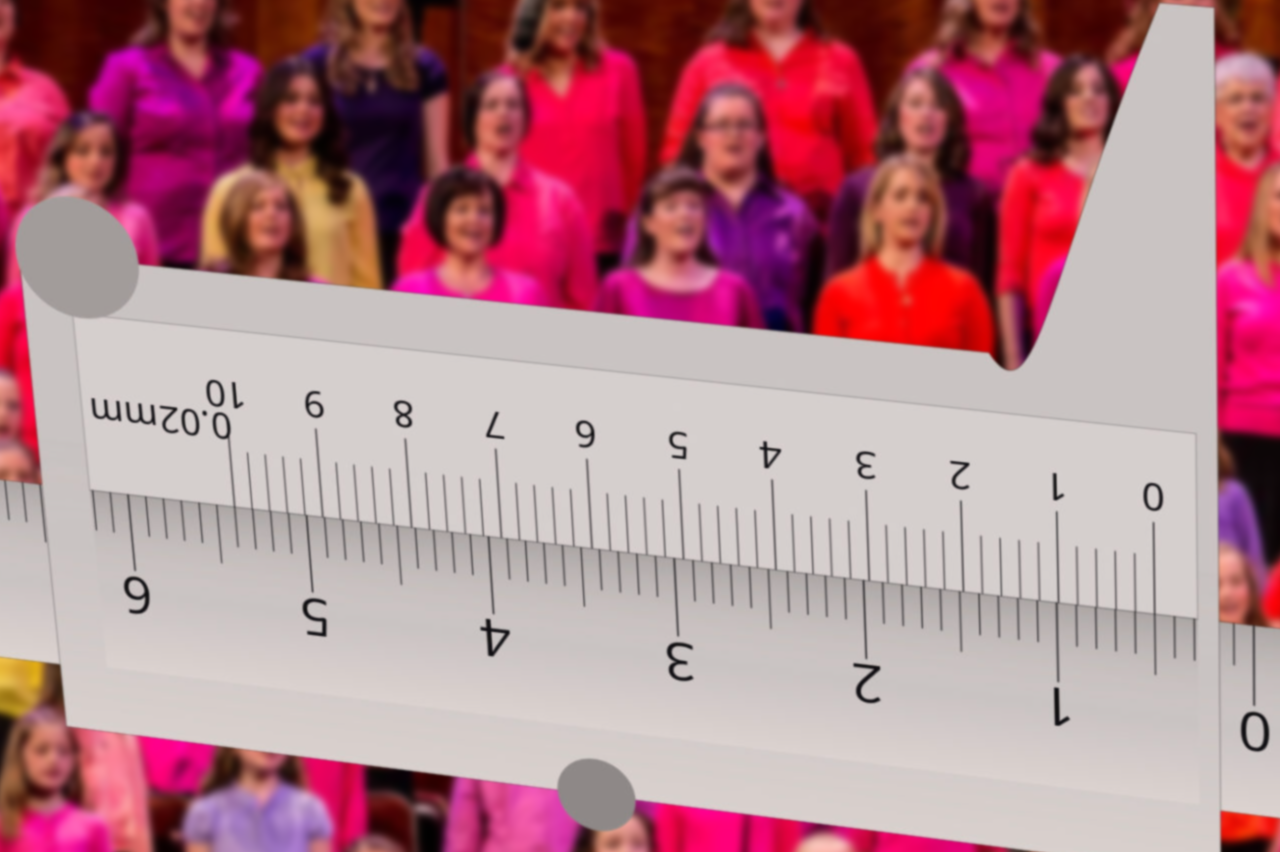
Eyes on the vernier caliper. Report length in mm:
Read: 5.0 mm
